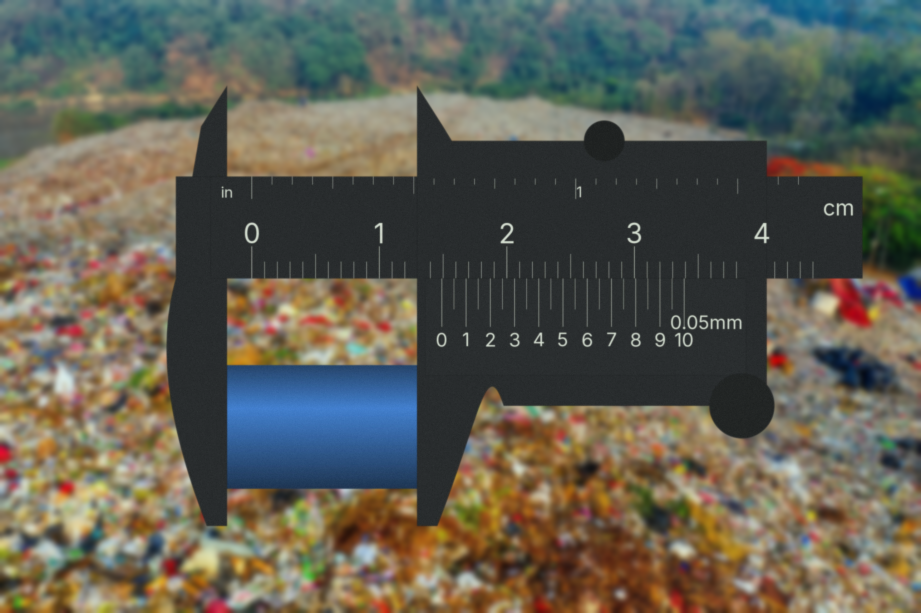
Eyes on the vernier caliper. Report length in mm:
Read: 14.9 mm
